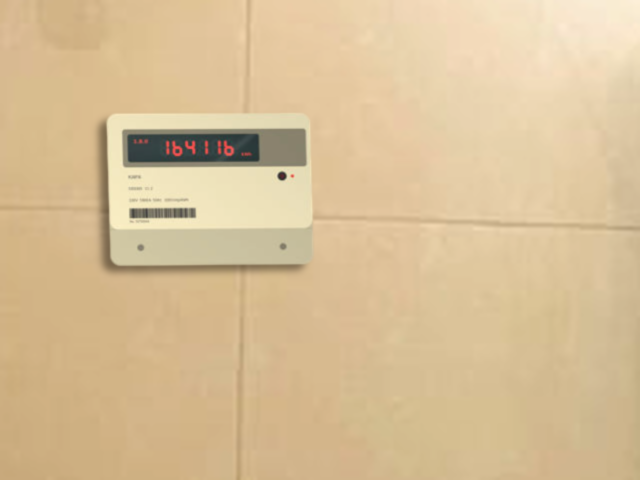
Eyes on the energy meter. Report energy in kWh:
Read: 164116 kWh
